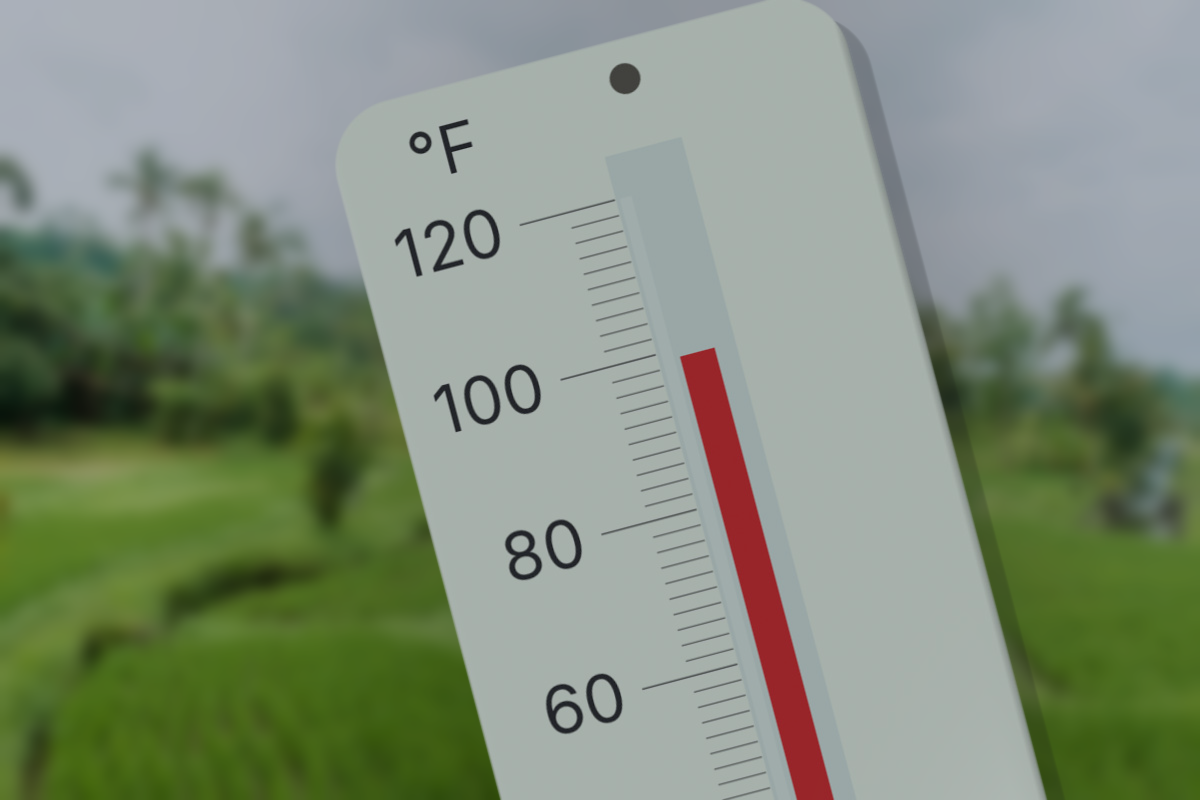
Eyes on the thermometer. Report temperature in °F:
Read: 99 °F
